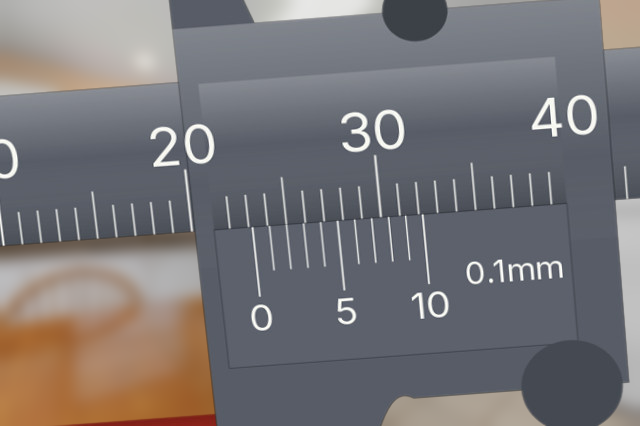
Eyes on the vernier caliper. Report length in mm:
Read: 23.2 mm
